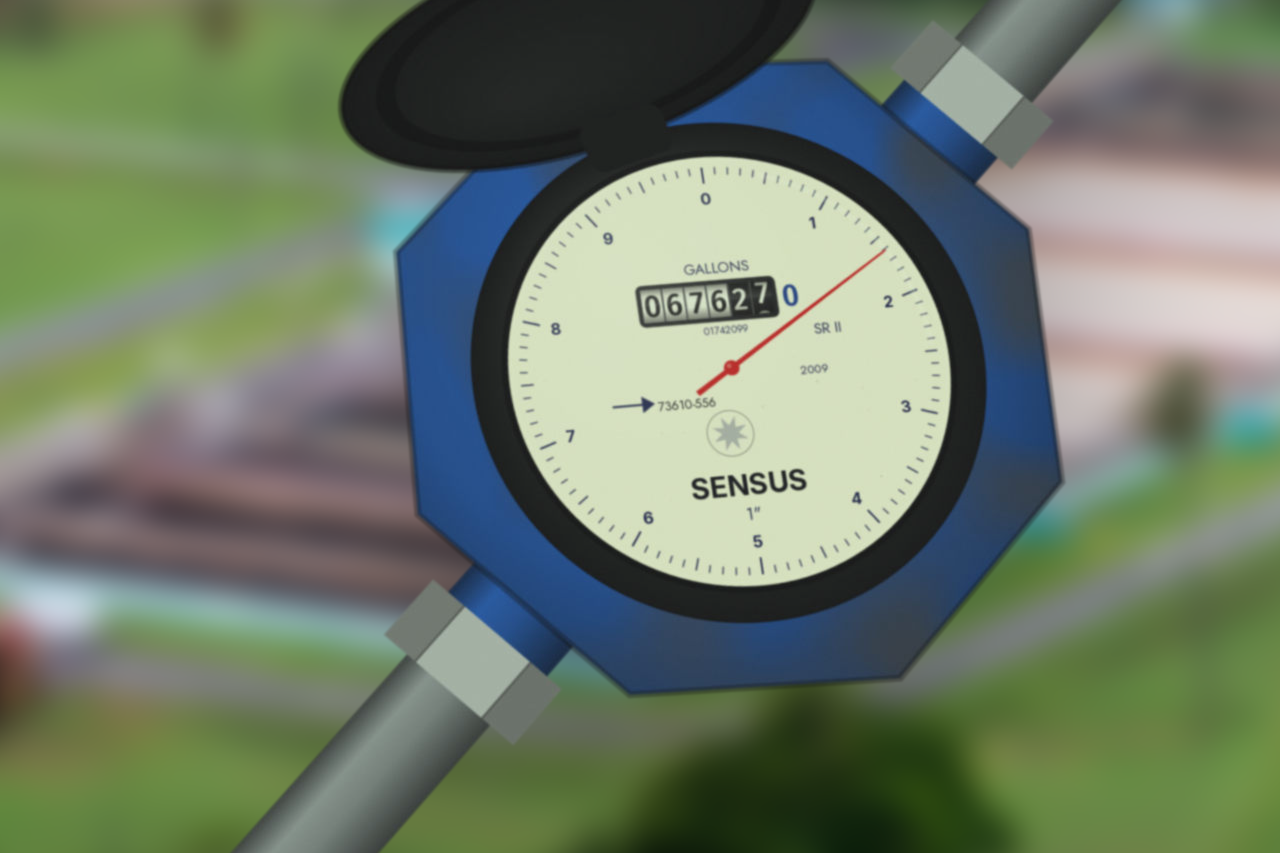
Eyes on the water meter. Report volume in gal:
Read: 676271.6 gal
